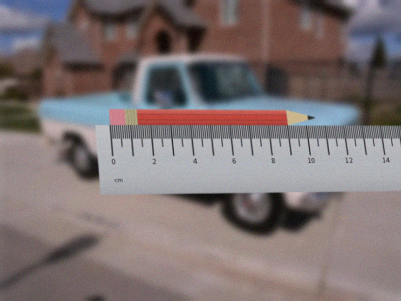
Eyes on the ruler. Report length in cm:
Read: 10.5 cm
